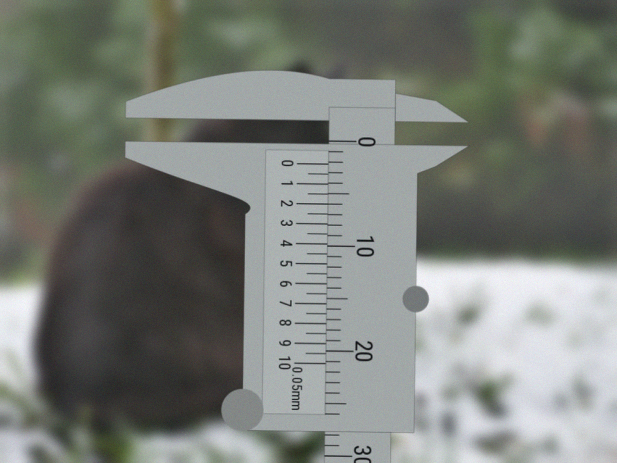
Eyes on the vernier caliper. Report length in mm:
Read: 2.2 mm
